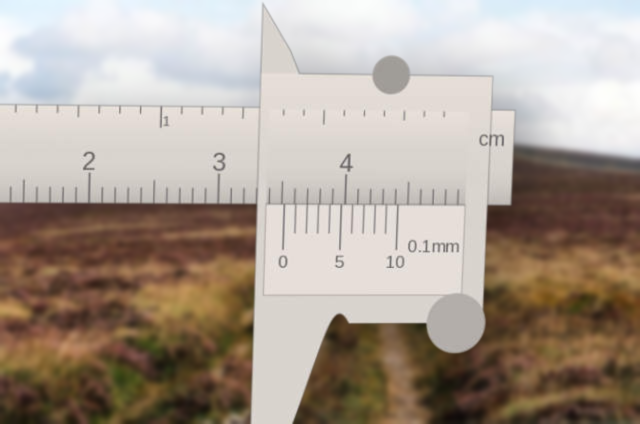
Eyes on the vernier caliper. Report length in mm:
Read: 35.2 mm
